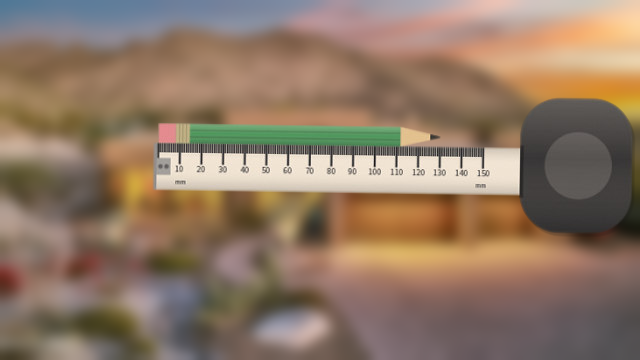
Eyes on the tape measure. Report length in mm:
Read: 130 mm
